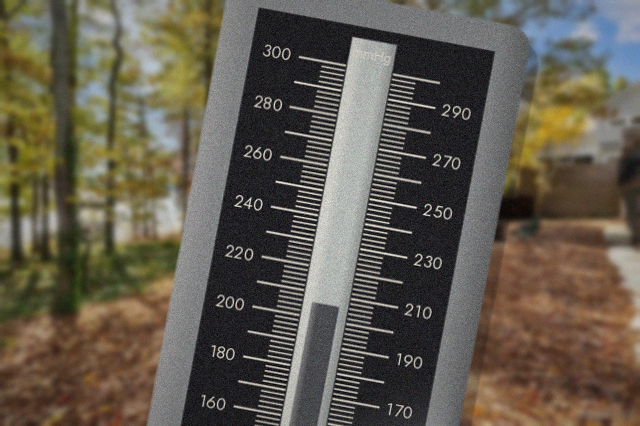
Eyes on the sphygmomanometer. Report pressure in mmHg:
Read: 206 mmHg
